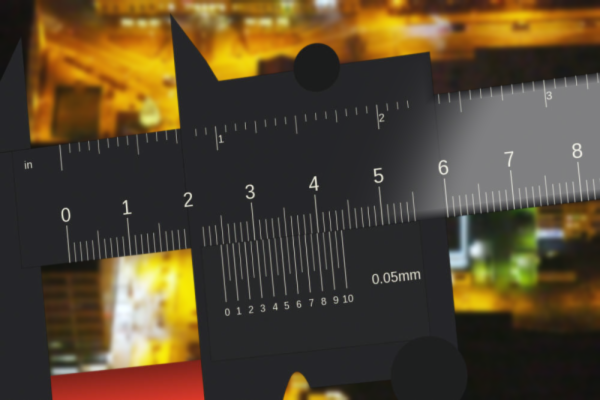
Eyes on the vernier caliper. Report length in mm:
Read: 24.6 mm
